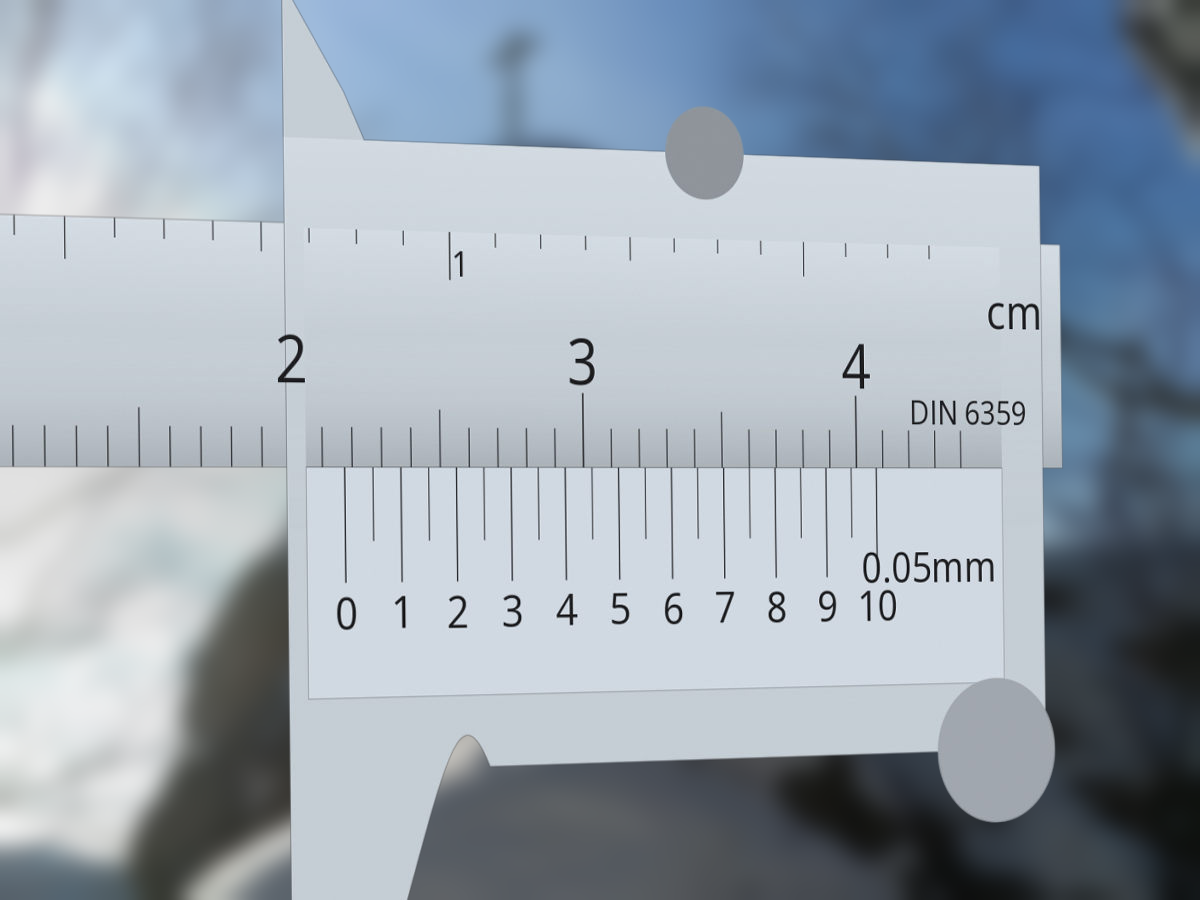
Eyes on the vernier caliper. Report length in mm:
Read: 21.75 mm
